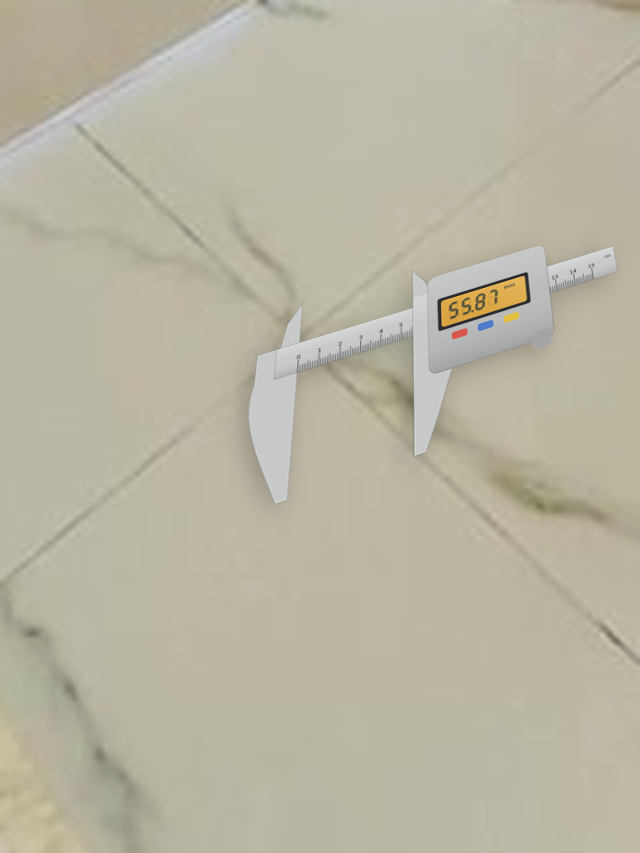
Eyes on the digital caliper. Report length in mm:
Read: 55.87 mm
